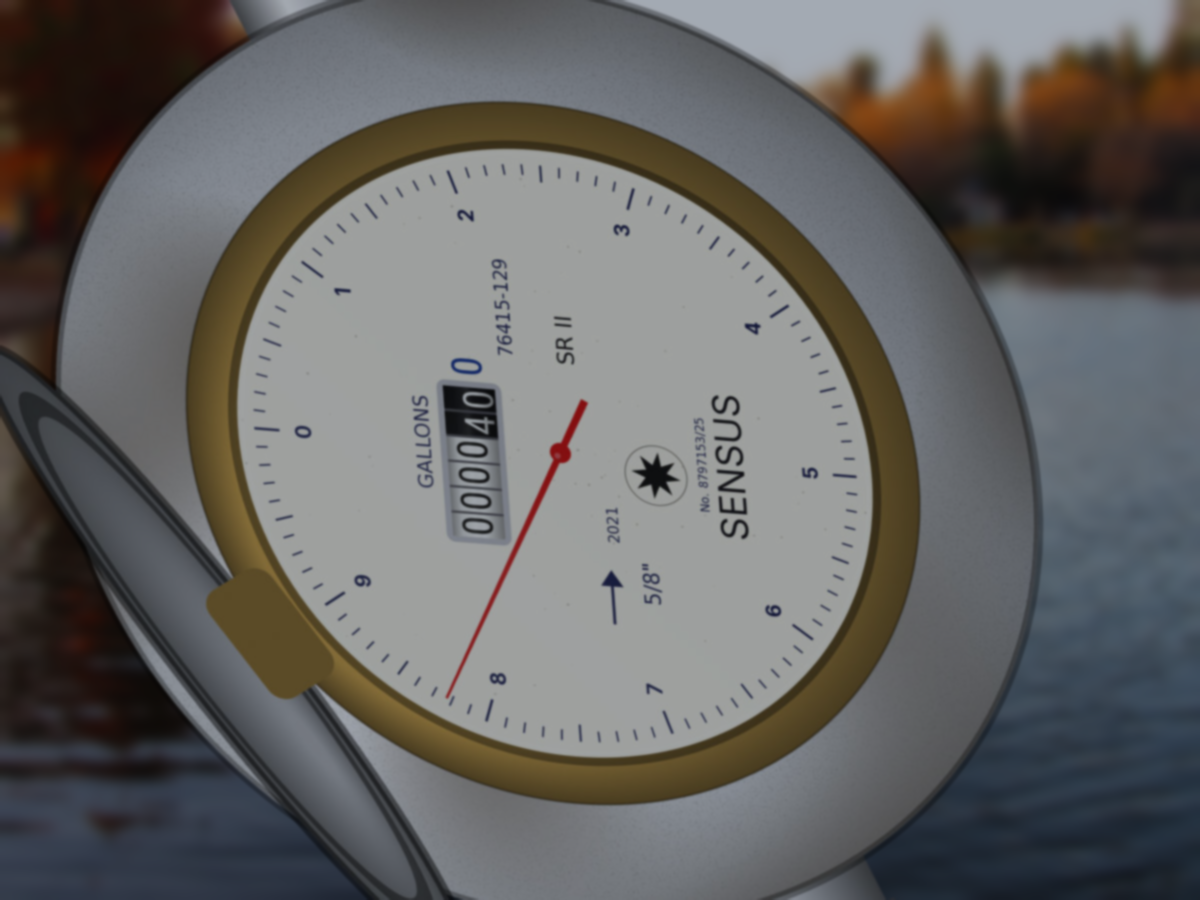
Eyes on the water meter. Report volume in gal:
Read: 398.2 gal
